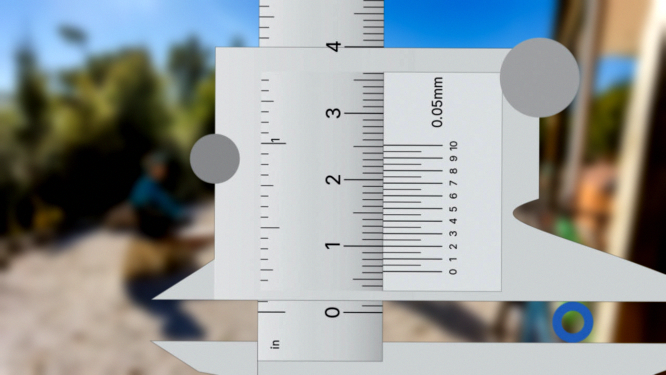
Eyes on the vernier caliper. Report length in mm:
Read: 6.2 mm
